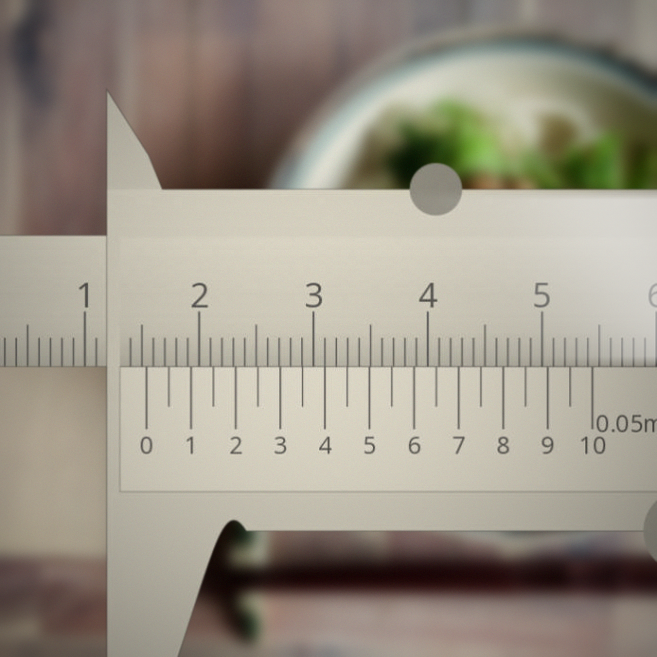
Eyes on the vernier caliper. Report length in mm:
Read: 15.4 mm
